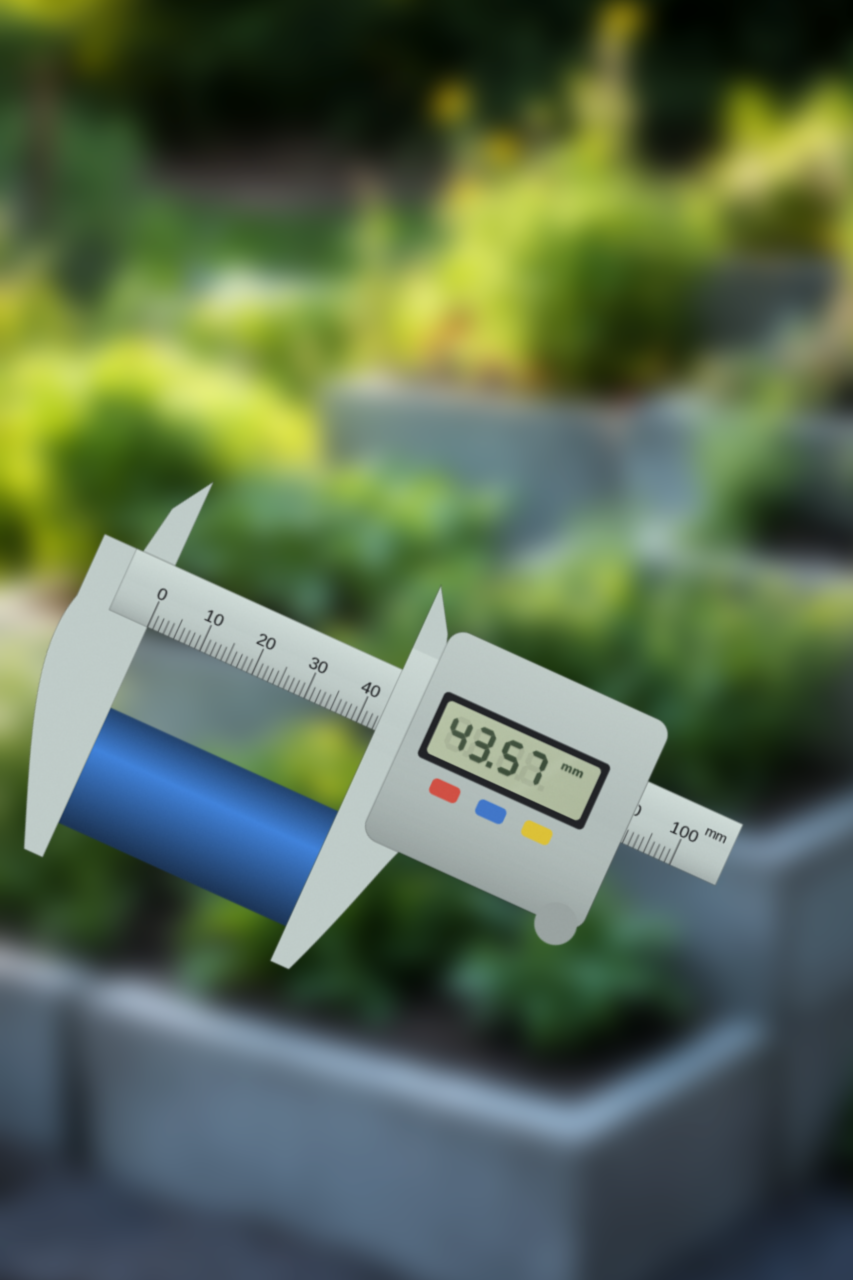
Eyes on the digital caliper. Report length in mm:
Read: 43.57 mm
